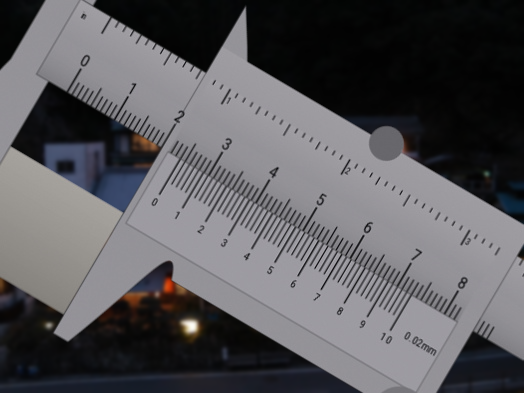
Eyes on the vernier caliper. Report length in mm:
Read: 24.0 mm
